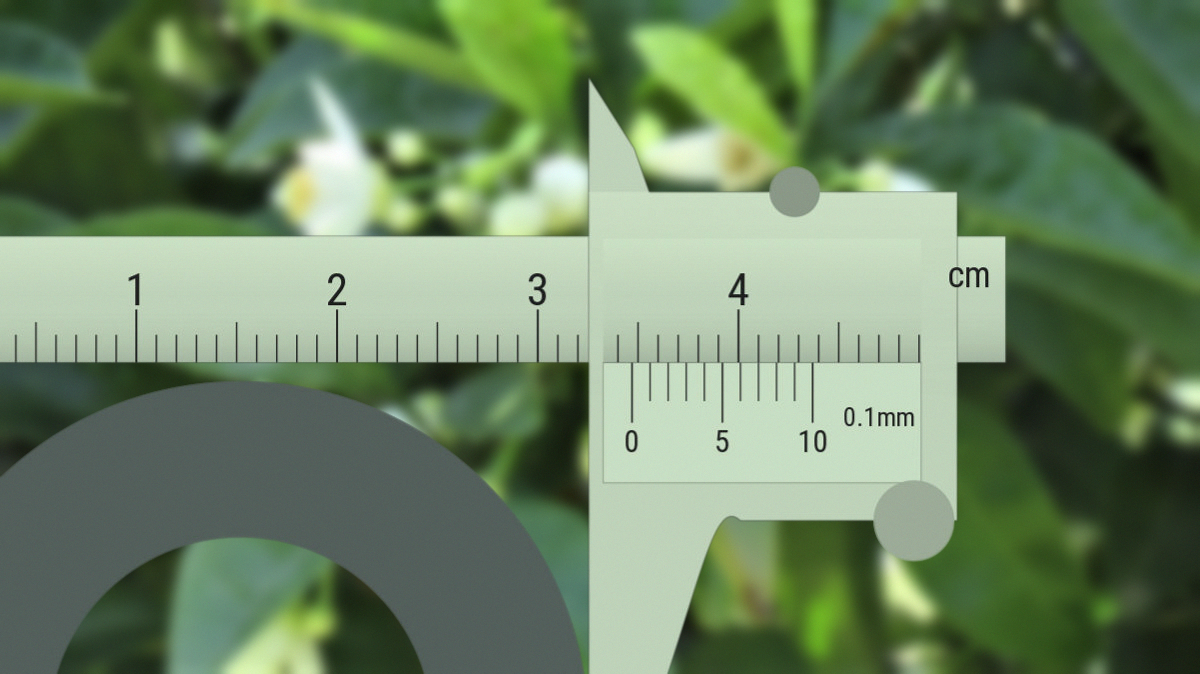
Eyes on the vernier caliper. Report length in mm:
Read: 34.7 mm
